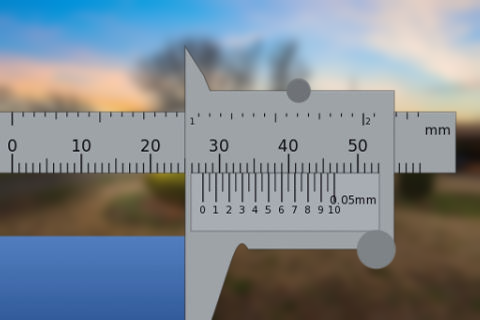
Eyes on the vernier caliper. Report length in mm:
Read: 27.6 mm
